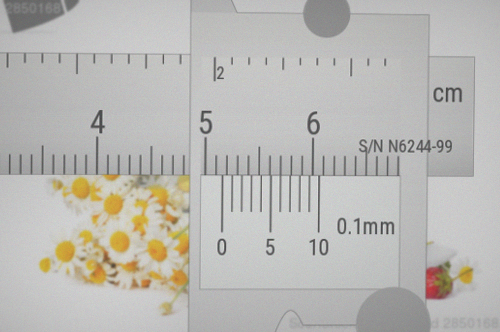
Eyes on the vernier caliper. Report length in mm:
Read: 51.6 mm
